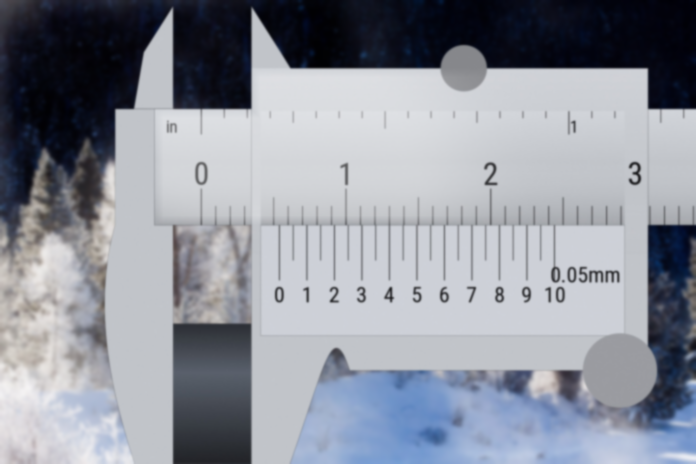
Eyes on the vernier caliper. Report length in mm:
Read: 5.4 mm
